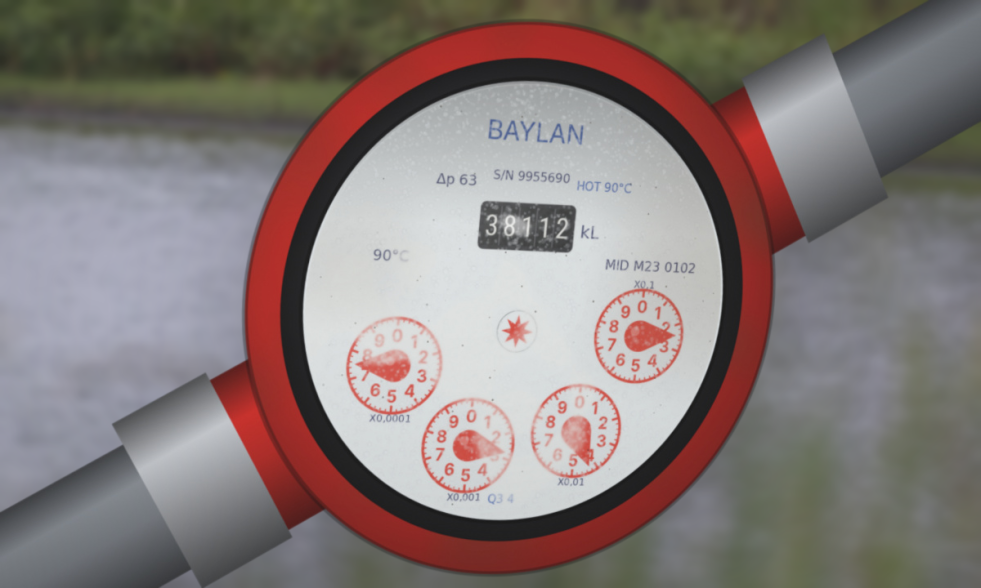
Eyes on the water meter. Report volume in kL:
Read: 38112.2427 kL
